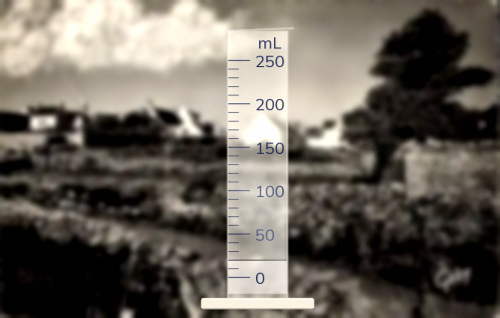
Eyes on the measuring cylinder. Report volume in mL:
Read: 20 mL
